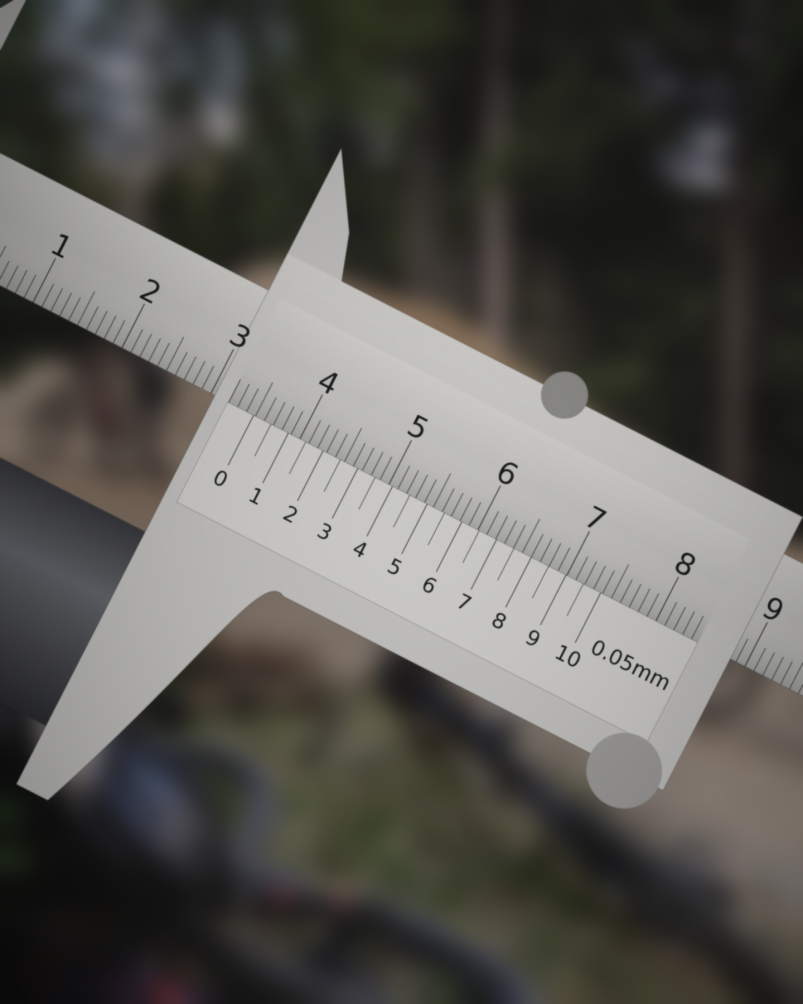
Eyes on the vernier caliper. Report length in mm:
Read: 34.8 mm
